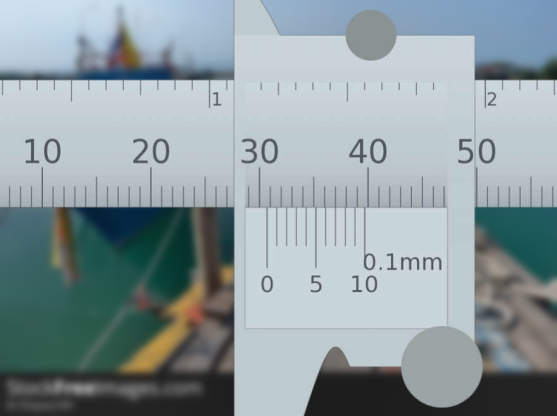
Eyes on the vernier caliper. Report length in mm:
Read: 30.7 mm
